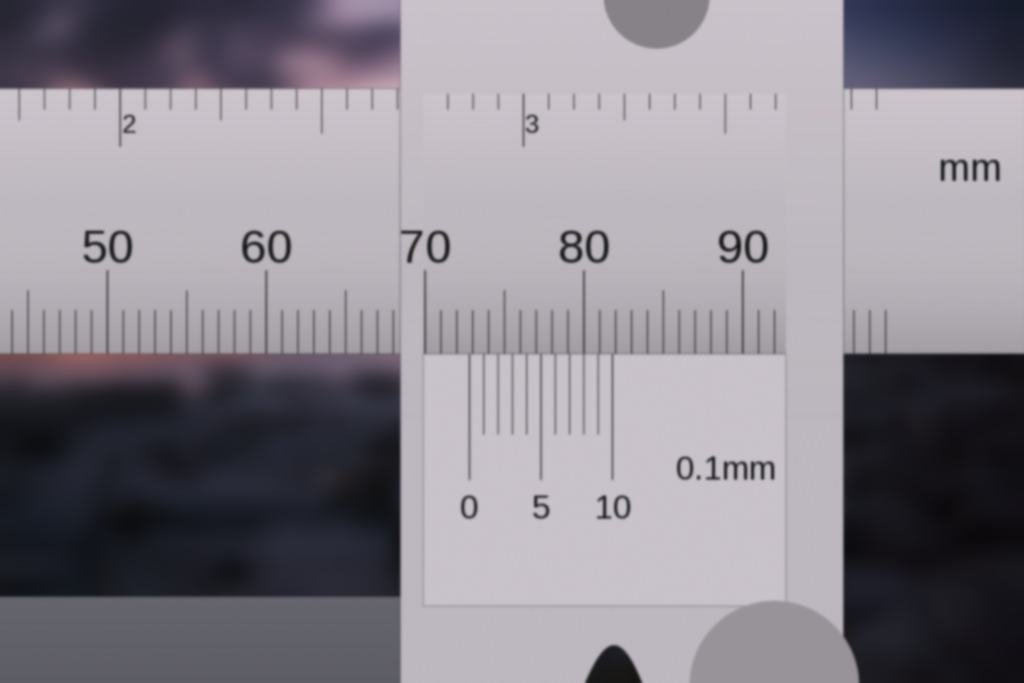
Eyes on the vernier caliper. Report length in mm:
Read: 72.8 mm
